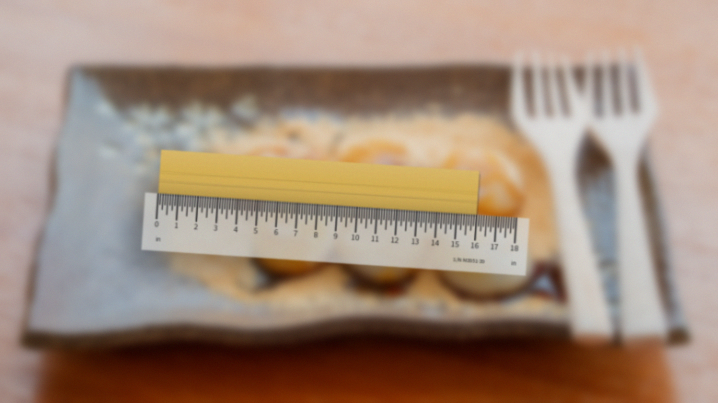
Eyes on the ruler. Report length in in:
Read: 16 in
